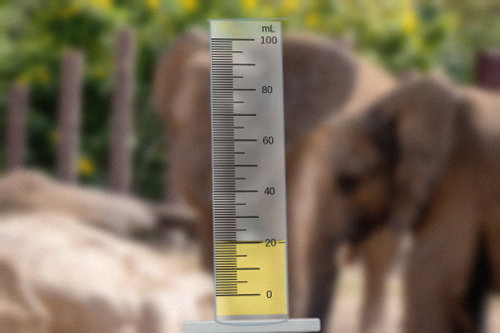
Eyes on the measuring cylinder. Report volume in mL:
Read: 20 mL
